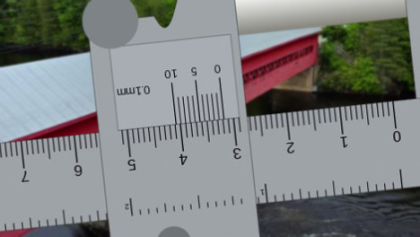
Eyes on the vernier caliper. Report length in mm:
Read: 31.8 mm
